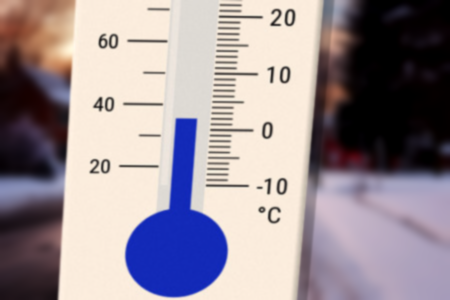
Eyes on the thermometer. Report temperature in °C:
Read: 2 °C
